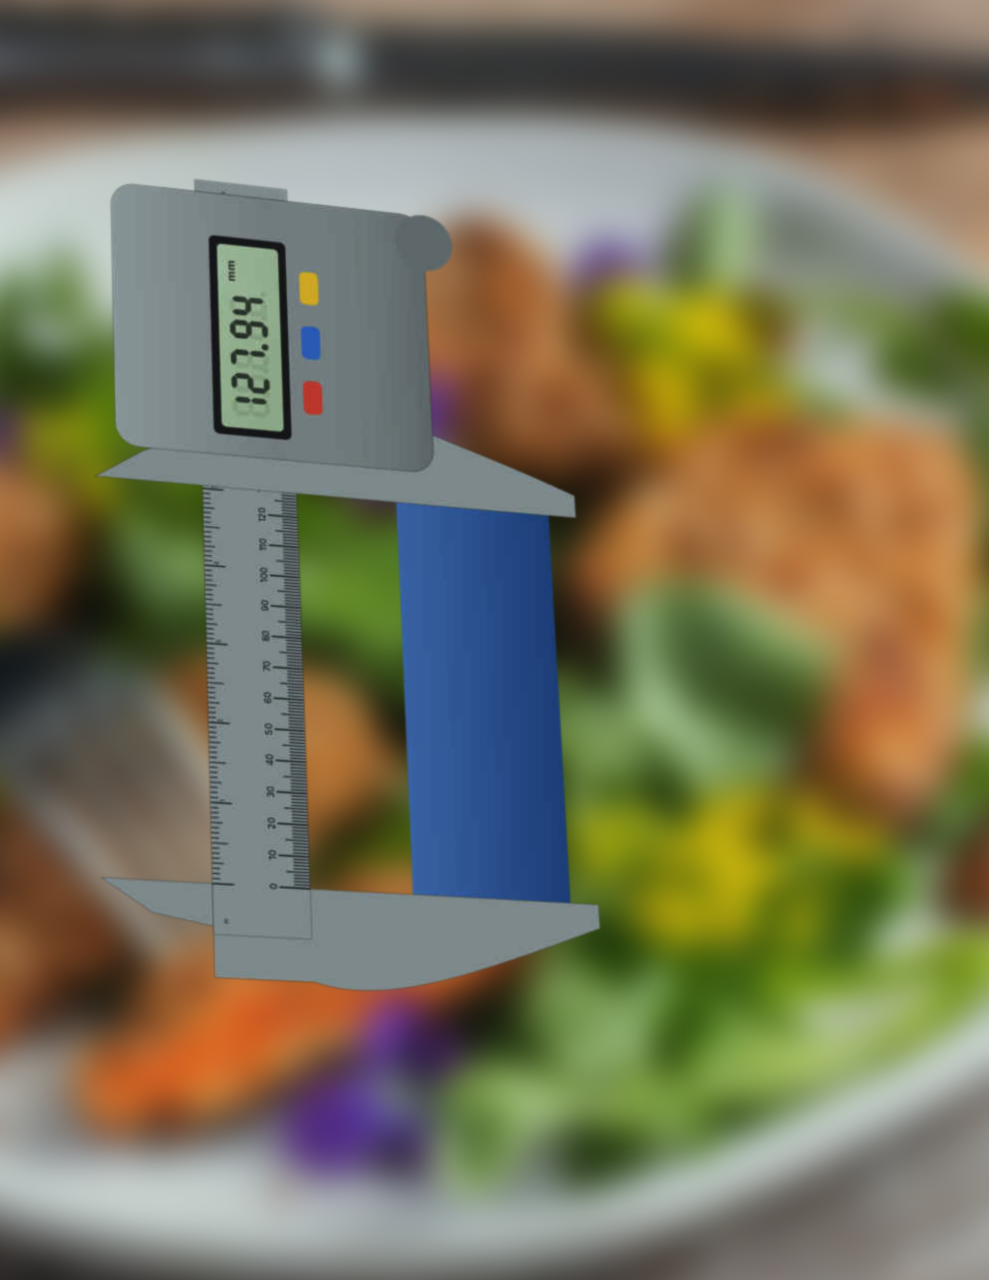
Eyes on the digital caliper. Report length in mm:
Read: 127.94 mm
